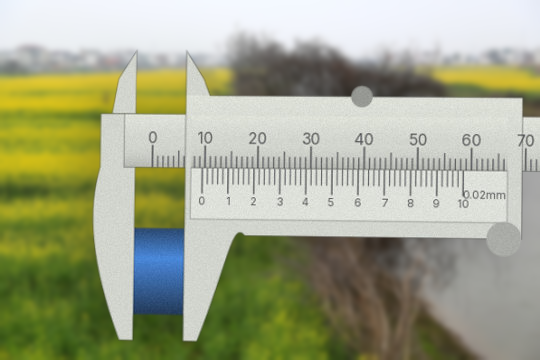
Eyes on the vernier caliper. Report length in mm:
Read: 9.5 mm
